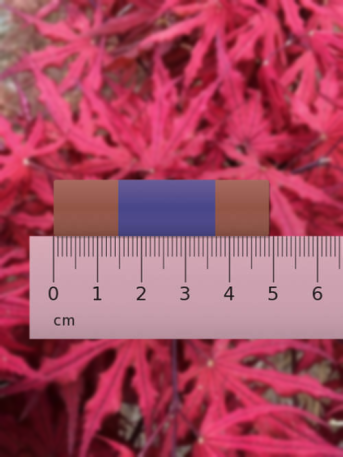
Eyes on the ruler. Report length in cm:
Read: 4.9 cm
